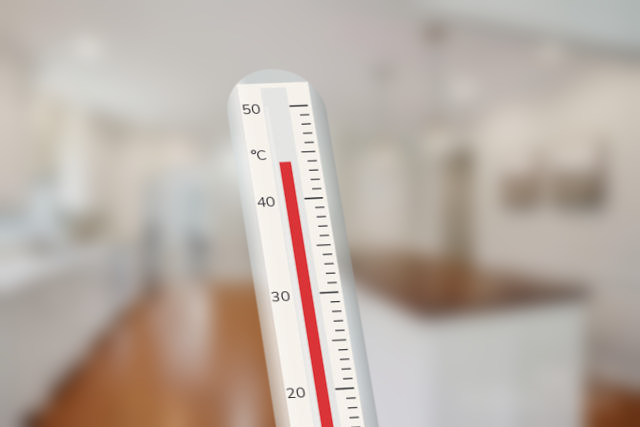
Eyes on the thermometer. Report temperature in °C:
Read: 44 °C
